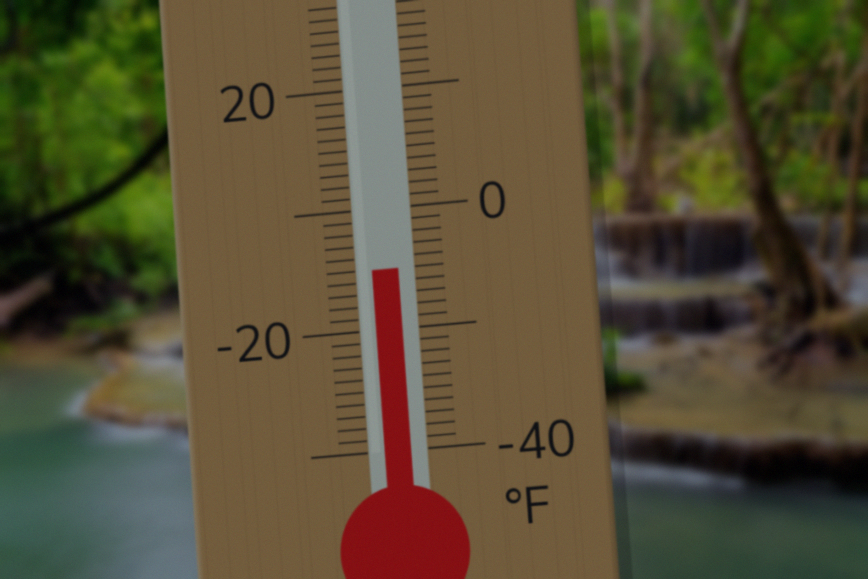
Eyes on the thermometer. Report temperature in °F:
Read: -10 °F
